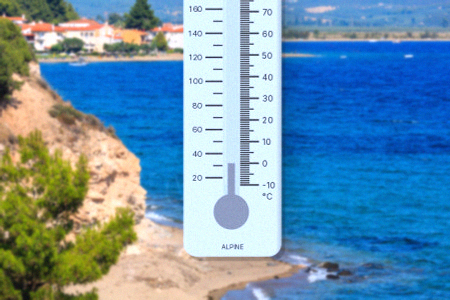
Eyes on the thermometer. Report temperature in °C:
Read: 0 °C
